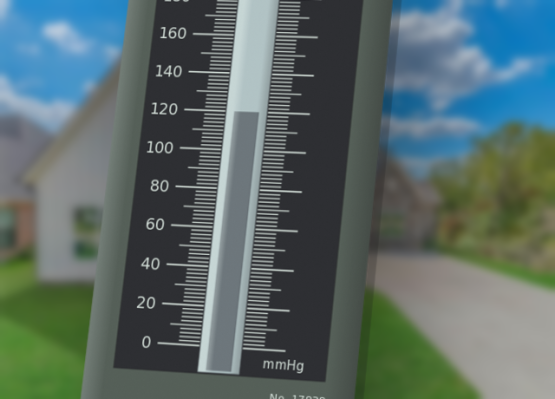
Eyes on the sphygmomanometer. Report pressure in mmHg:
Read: 120 mmHg
